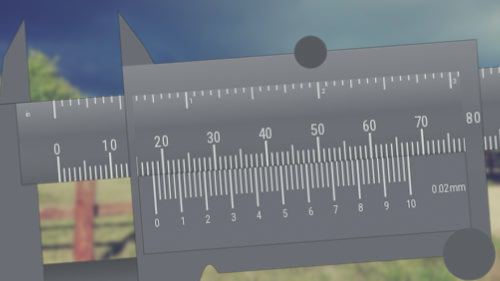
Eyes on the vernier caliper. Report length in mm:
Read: 18.0 mm
